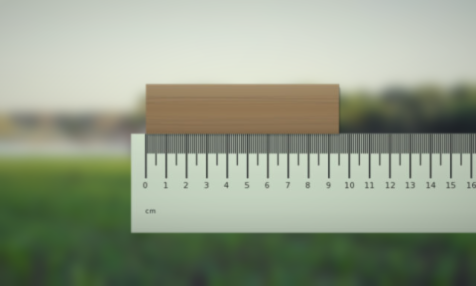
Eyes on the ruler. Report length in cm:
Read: 9.5 cm
